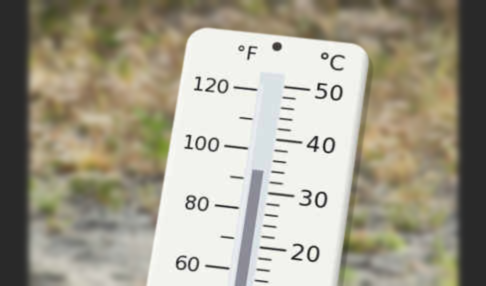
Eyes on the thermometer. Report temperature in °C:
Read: 34 °C
